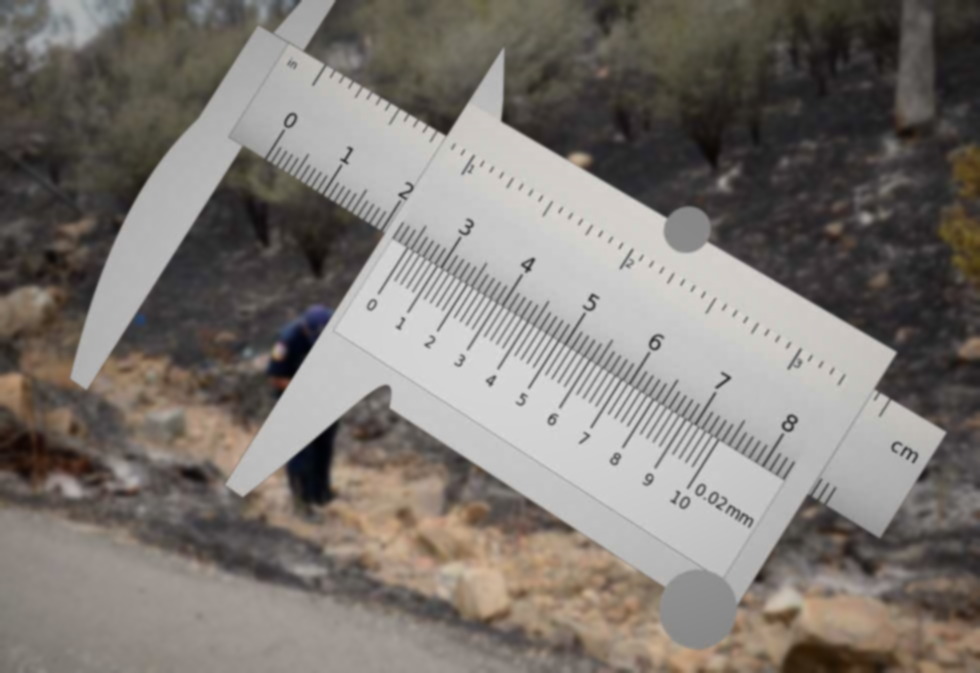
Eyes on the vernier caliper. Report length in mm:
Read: 24.5 mm
